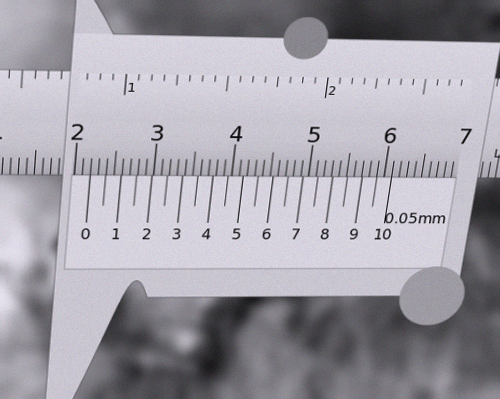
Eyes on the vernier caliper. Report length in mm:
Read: 22.0 mm
